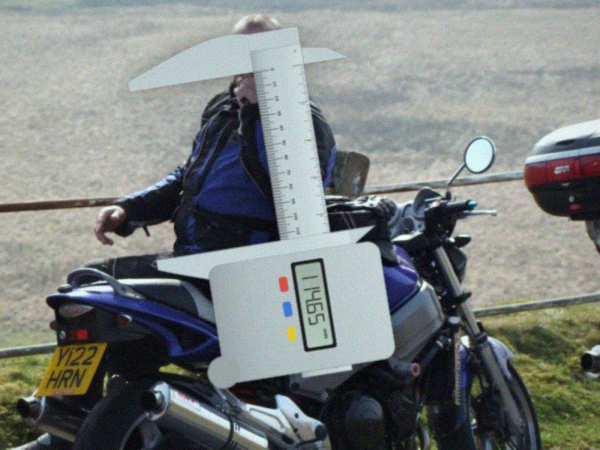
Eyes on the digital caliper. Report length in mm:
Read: 114.65 mm
